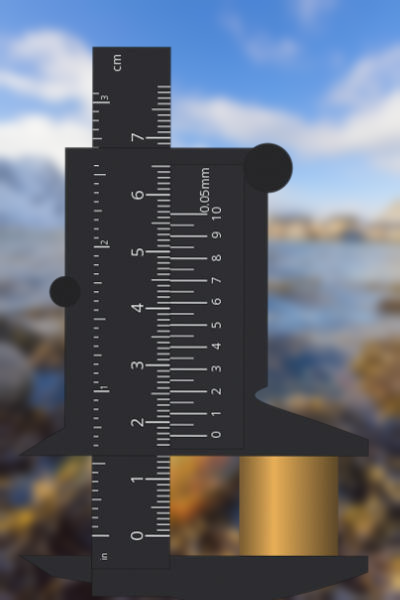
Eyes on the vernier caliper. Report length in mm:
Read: 17.6 mm
